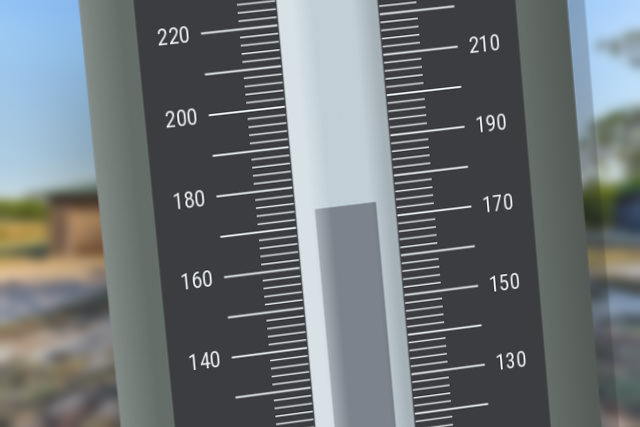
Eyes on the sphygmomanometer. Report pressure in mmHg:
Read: 174 mmHg
